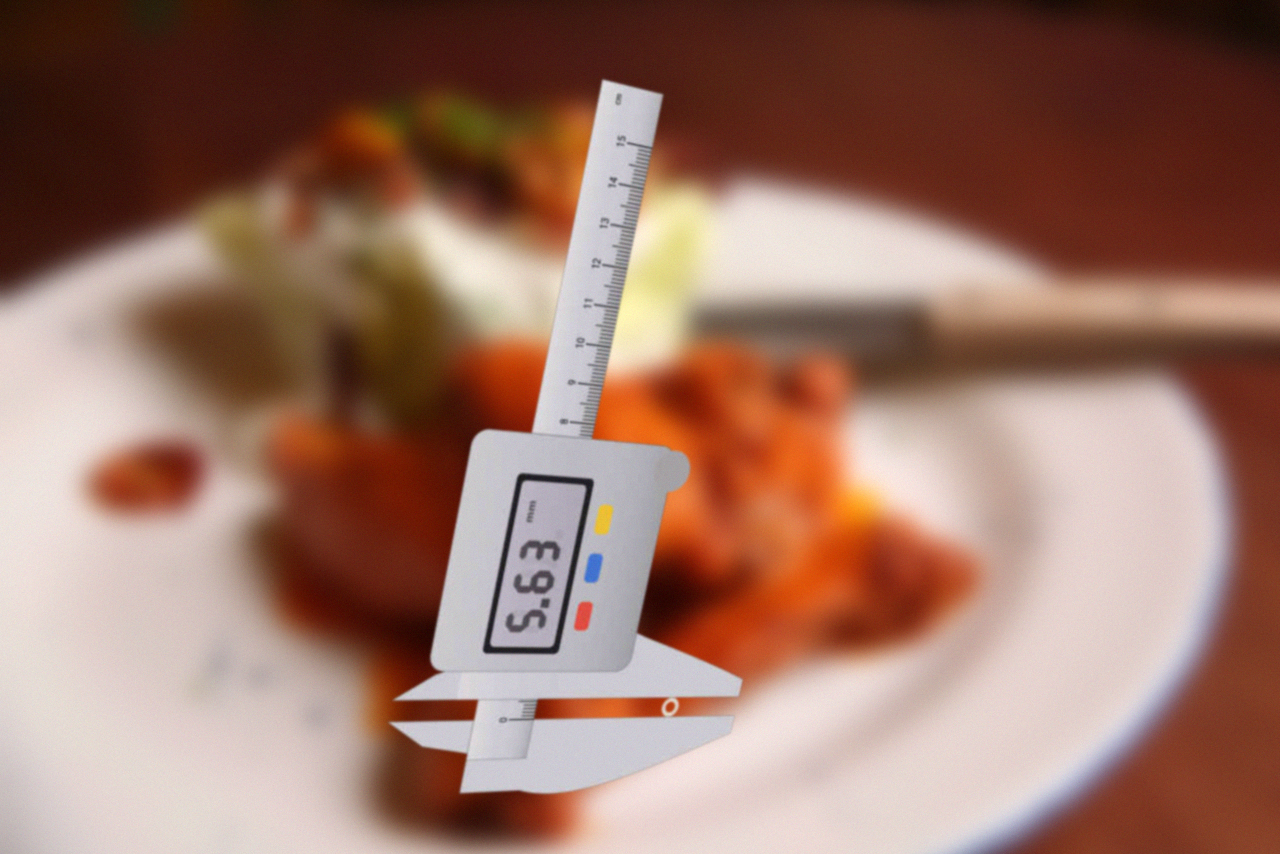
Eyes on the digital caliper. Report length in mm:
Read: 5.63 mm
